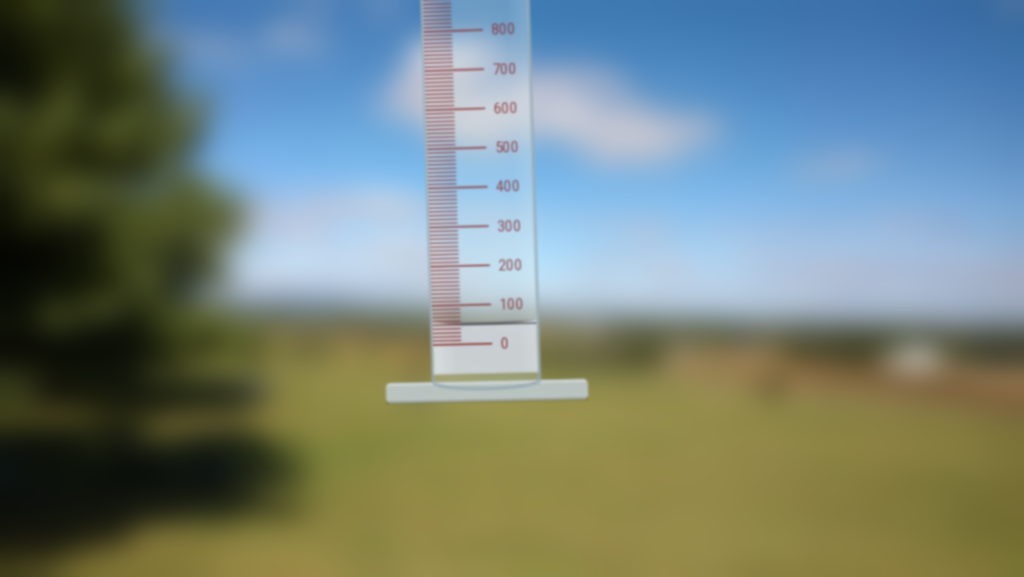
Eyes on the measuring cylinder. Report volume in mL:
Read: 50 mL
